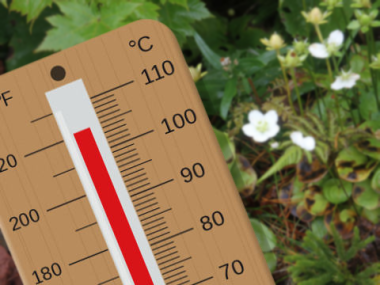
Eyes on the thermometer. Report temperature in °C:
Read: 105 °C
